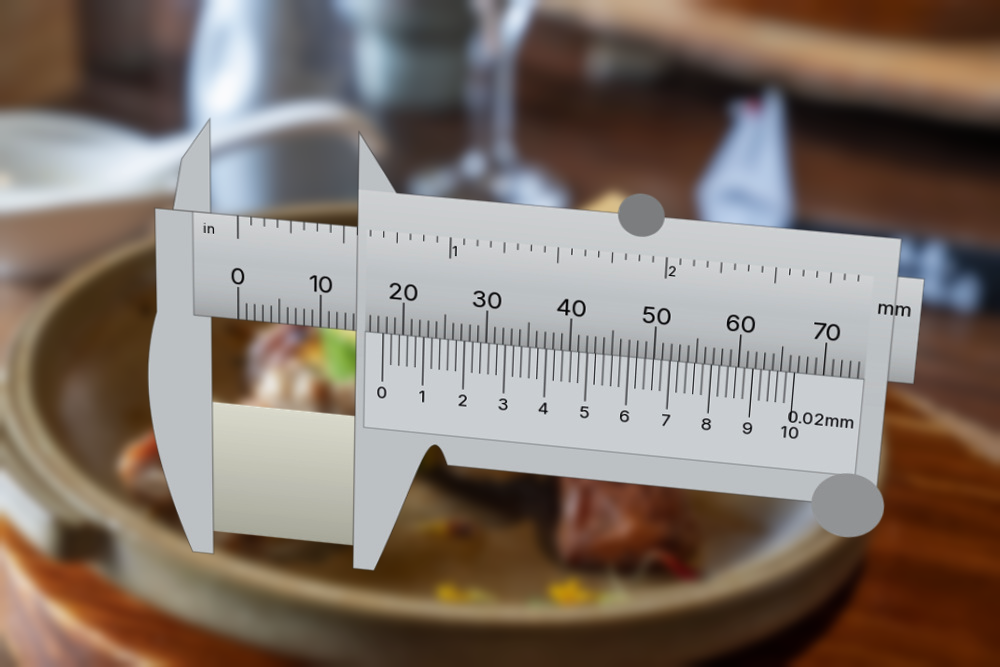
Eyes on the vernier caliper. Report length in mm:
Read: 17.6 mm
